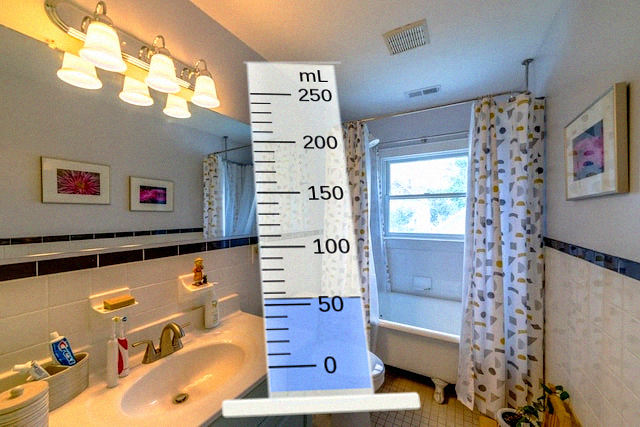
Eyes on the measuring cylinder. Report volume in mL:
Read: 55 mL
